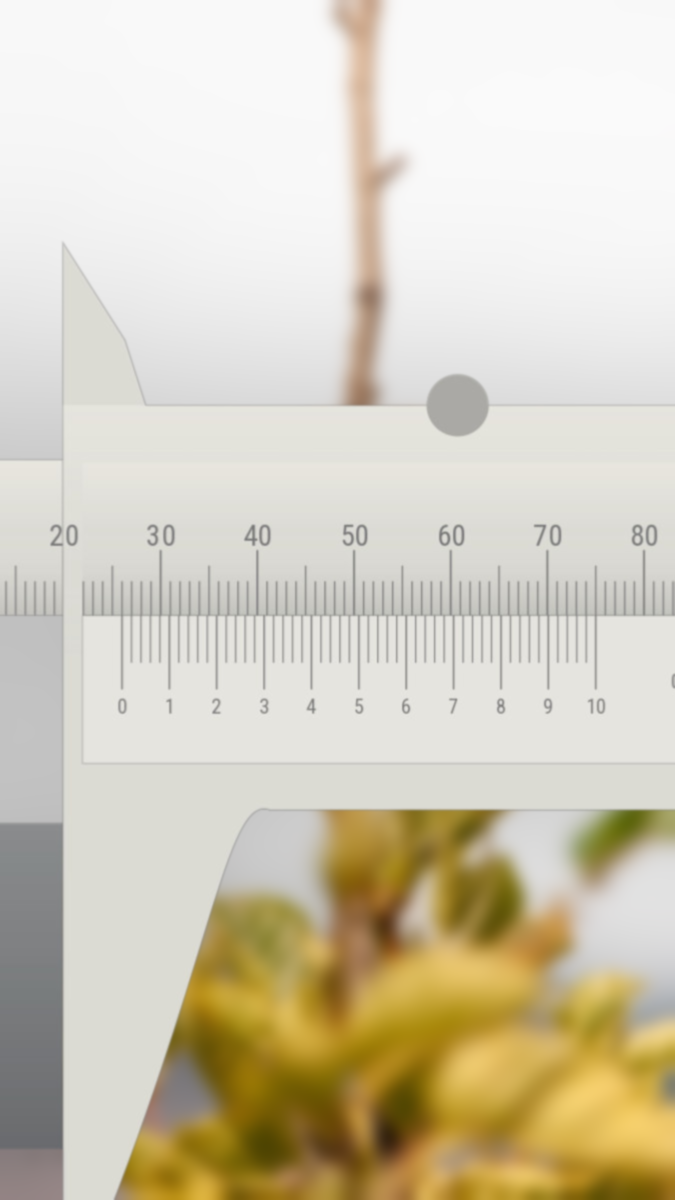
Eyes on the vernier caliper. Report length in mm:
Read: 26.0 mm
